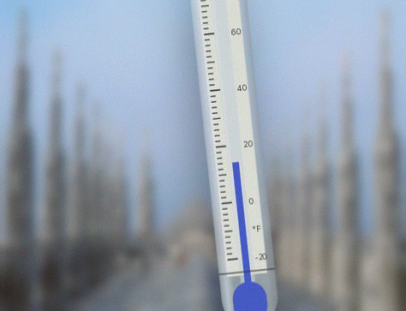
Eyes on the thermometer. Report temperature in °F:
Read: 14 °F
